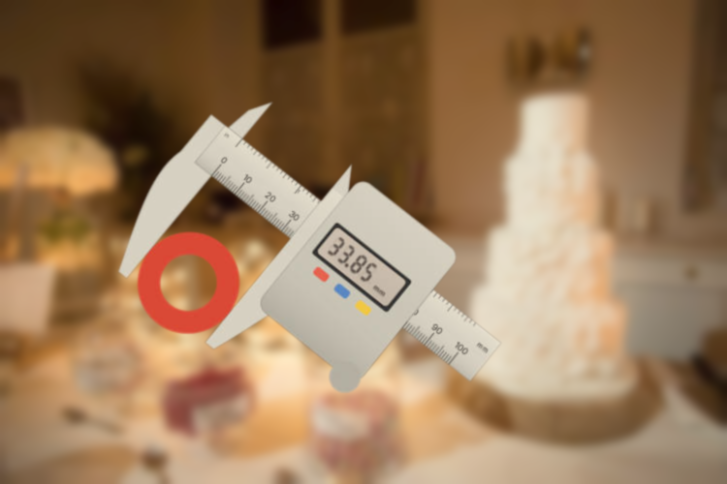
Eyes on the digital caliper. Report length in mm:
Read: 33.85 mm
